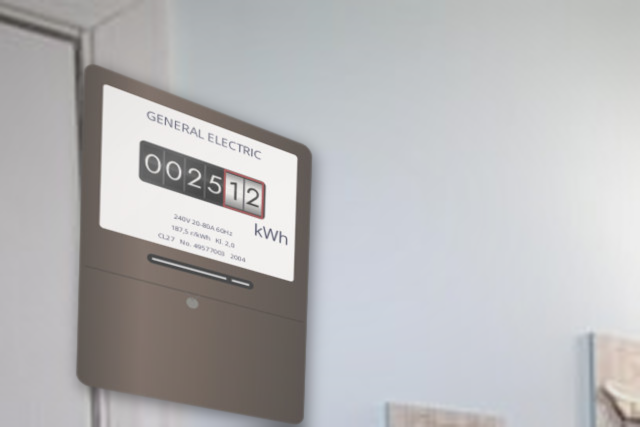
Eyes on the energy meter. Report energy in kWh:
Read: 25.12 kWh
